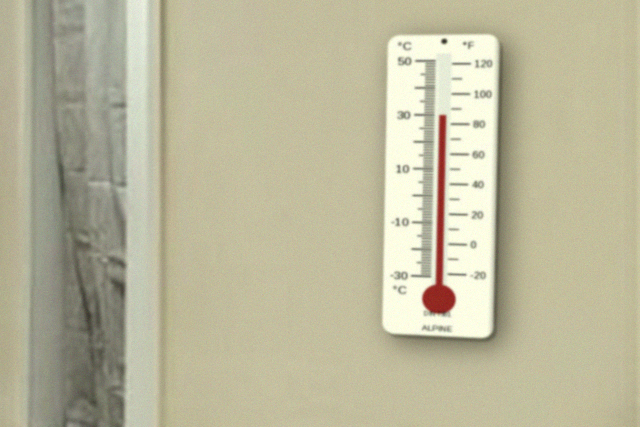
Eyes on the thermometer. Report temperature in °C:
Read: 30 °C
